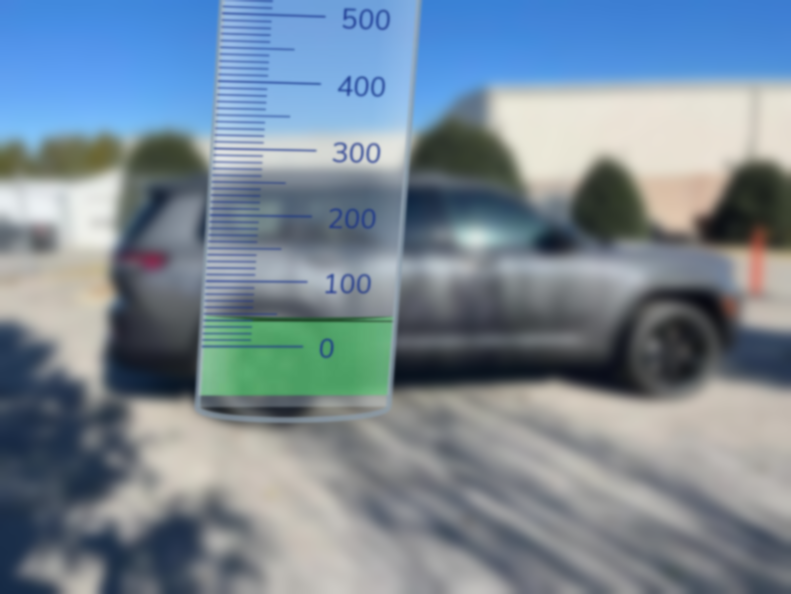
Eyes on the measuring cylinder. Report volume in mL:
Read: 40 mL
